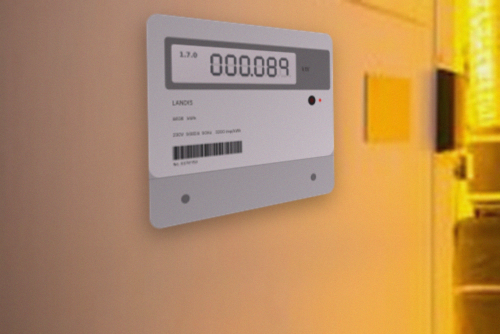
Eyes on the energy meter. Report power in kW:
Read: 0.089 kW
